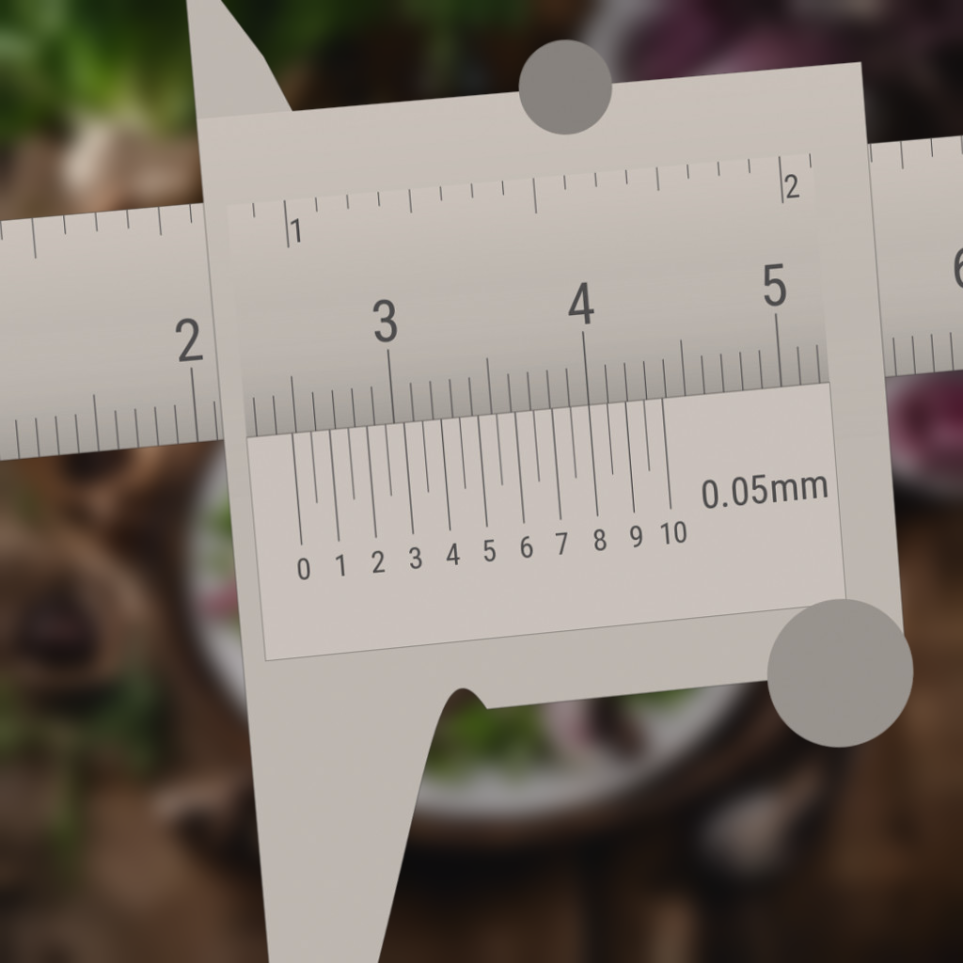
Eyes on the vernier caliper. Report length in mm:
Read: 24.8 mm
